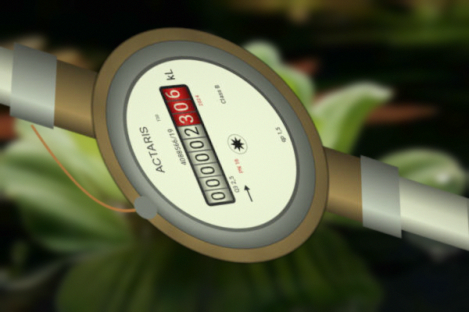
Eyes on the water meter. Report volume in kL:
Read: 2.306 kL
